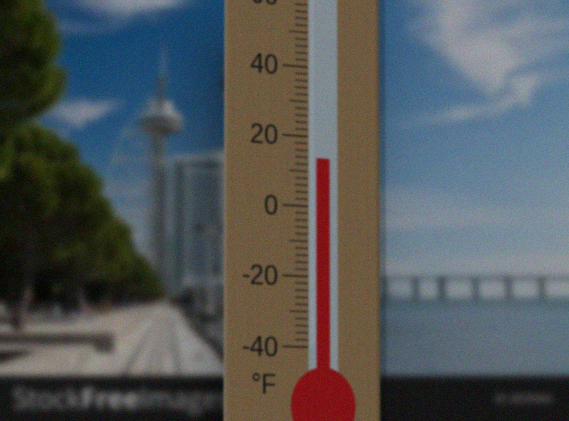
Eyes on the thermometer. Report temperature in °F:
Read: 14 °F
